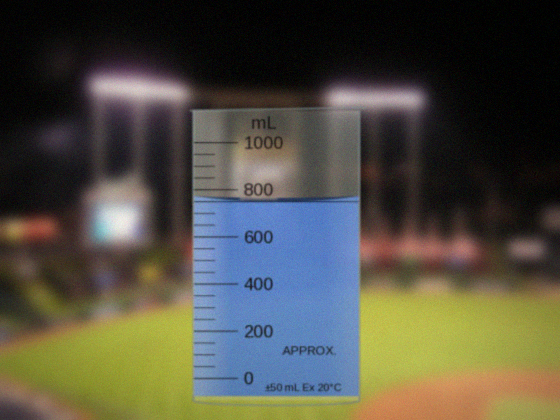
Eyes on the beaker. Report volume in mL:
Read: 750 mL
